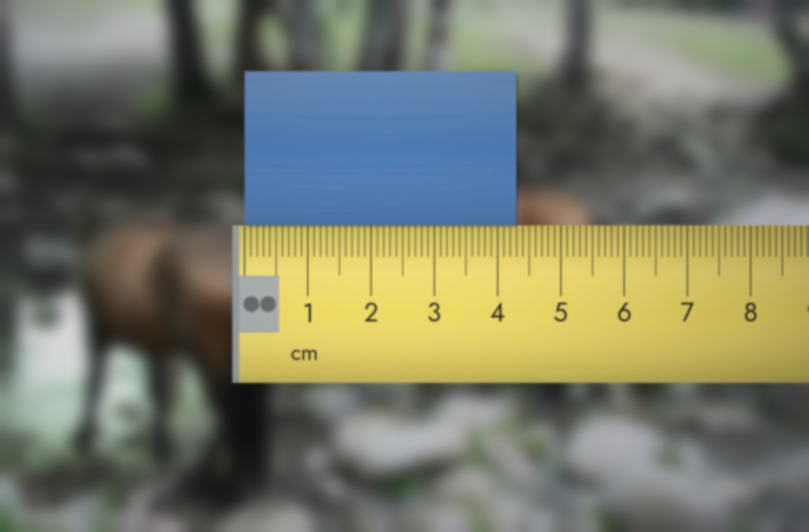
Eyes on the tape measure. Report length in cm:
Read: 4.3 cm
